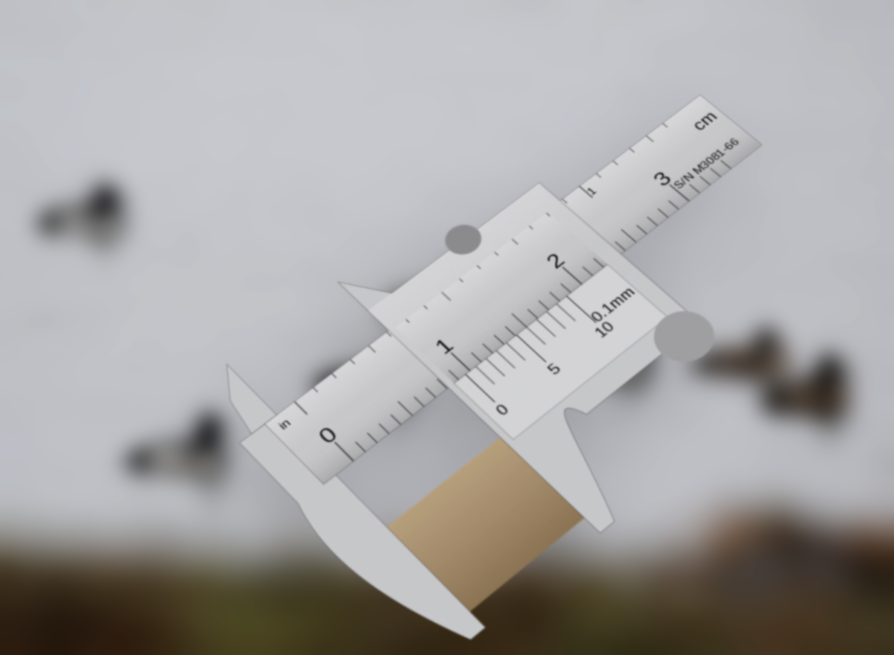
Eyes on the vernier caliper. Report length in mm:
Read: 9.6 mm
